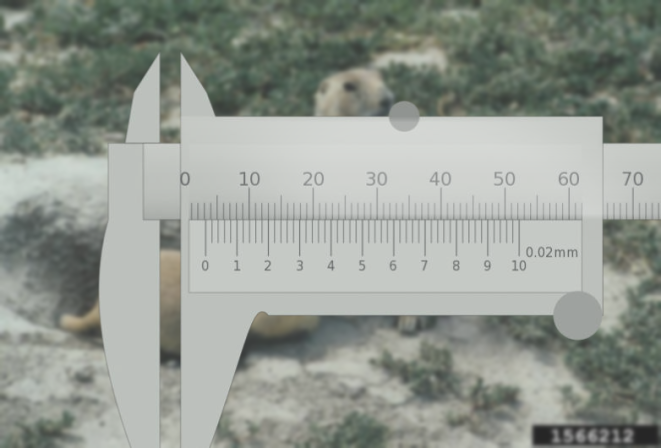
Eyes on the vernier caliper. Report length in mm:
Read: 3.2 mm
